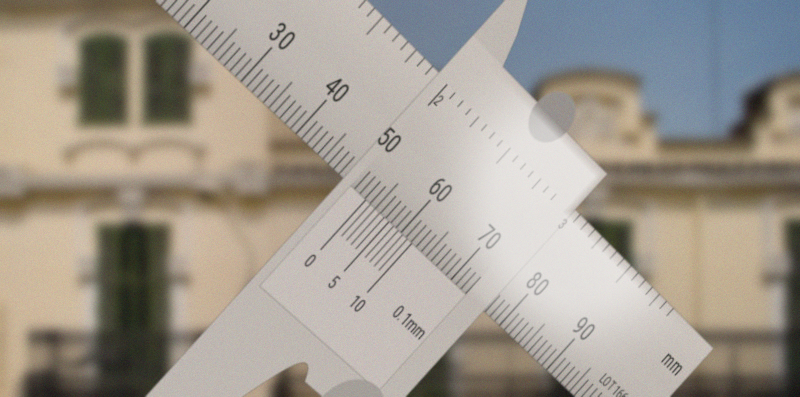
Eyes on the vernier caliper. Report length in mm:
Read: 53.2 mm
